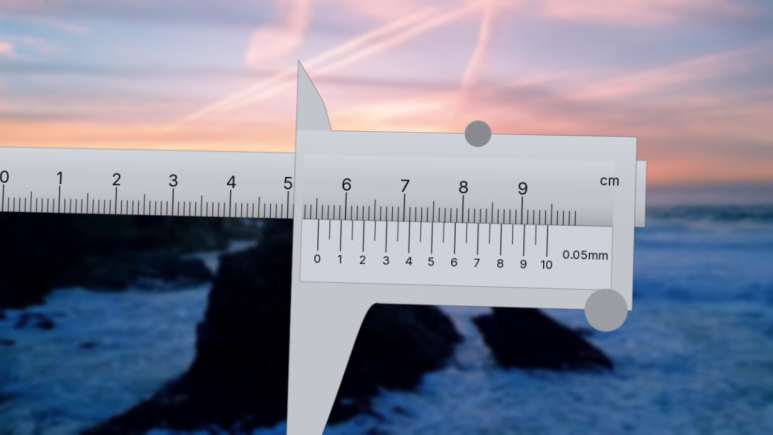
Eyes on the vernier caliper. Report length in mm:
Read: 55.4 mm
